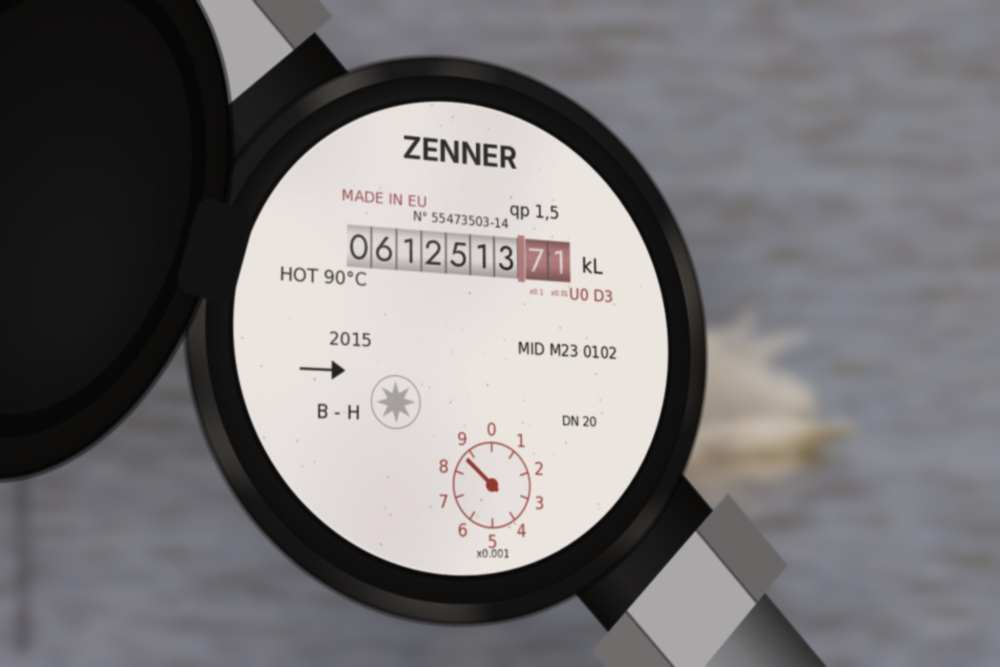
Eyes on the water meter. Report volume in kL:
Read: 612513.718 kL
